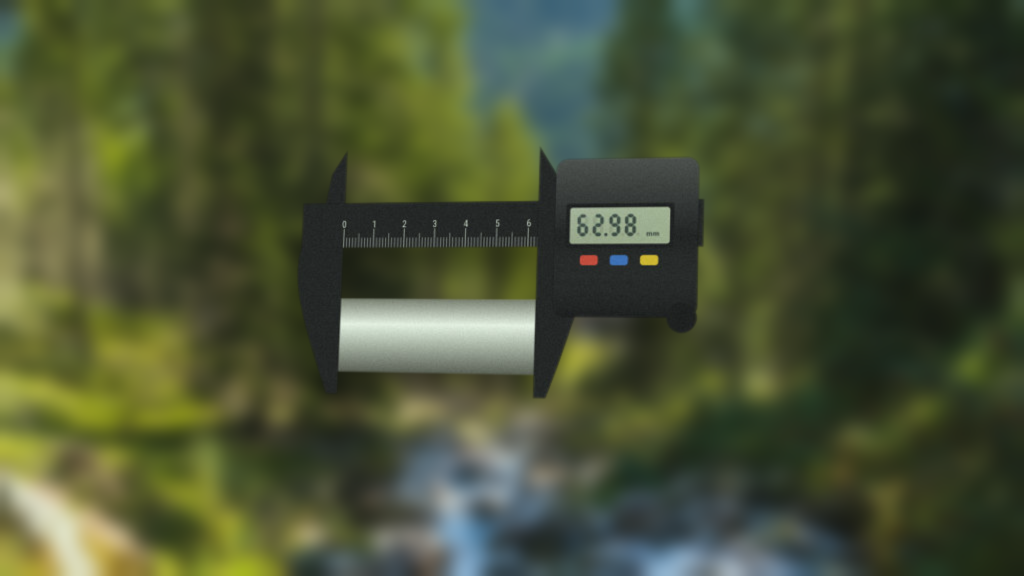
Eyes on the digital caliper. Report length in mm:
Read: 62.98 mm
